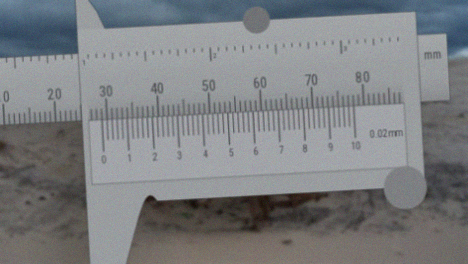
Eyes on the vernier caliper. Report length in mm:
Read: 29.0 mm
